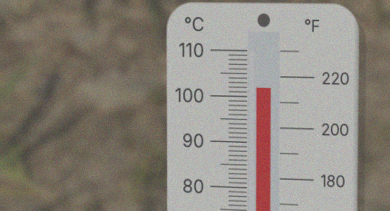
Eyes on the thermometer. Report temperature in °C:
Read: 102 °C
